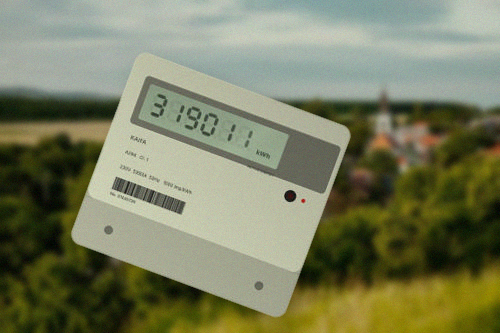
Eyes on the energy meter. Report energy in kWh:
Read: 319011 kWh
